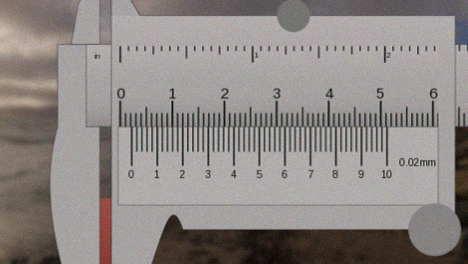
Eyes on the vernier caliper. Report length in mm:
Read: 2.2 mm
